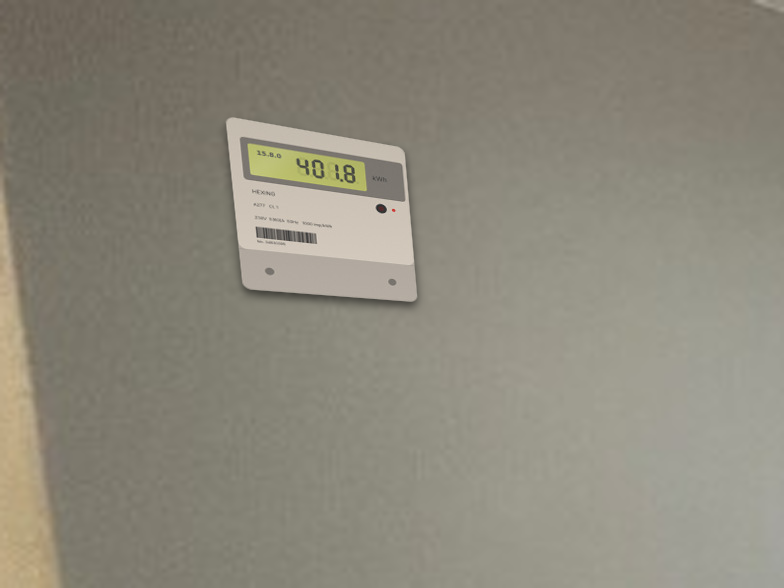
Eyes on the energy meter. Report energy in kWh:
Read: 401.8 kWh
